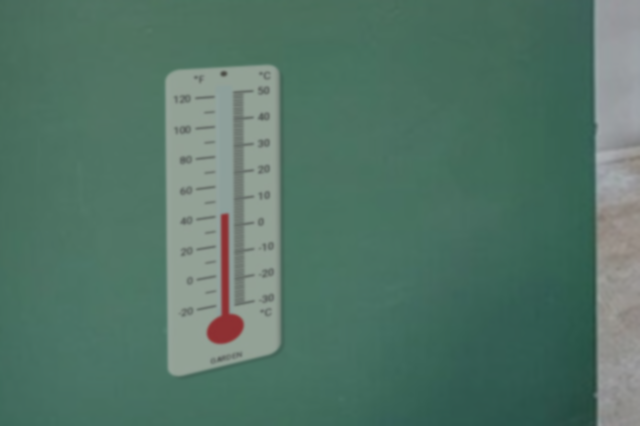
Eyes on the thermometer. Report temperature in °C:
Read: 5 °C
